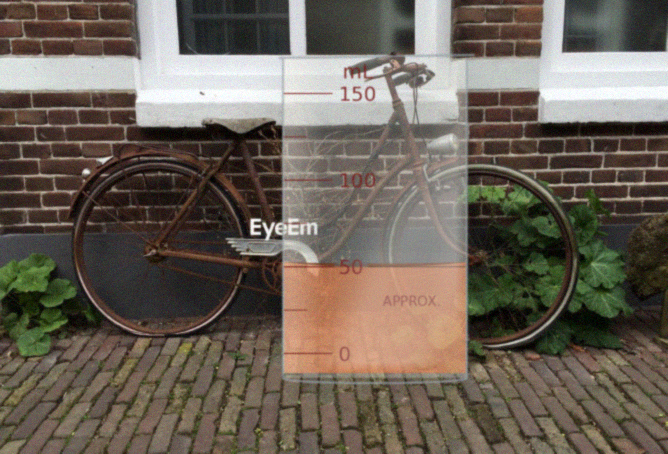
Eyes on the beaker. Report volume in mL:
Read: 50 mL
